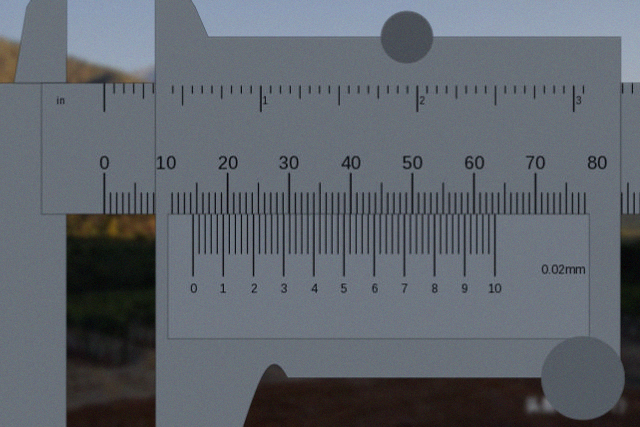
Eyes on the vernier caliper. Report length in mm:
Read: 14.4 mm
